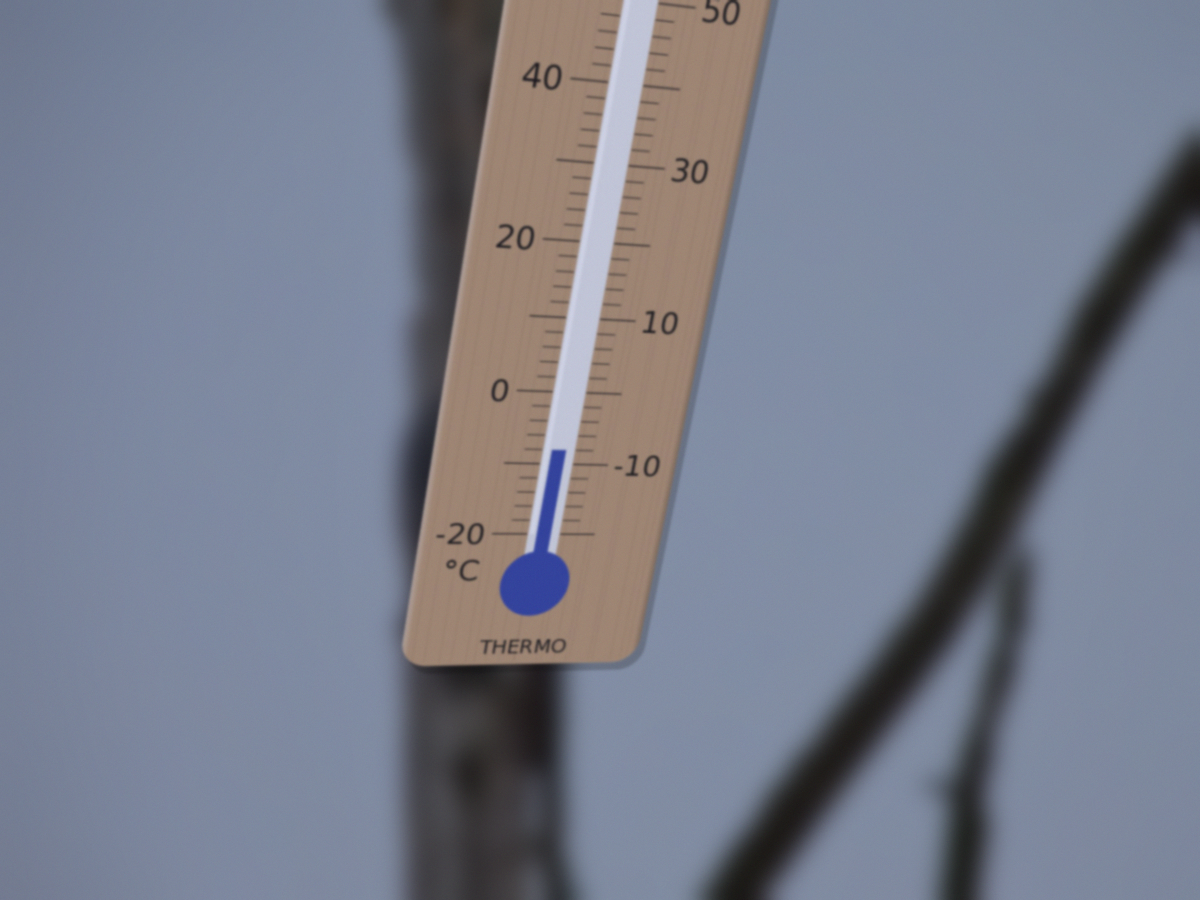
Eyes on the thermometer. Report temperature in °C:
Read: -8 °C
